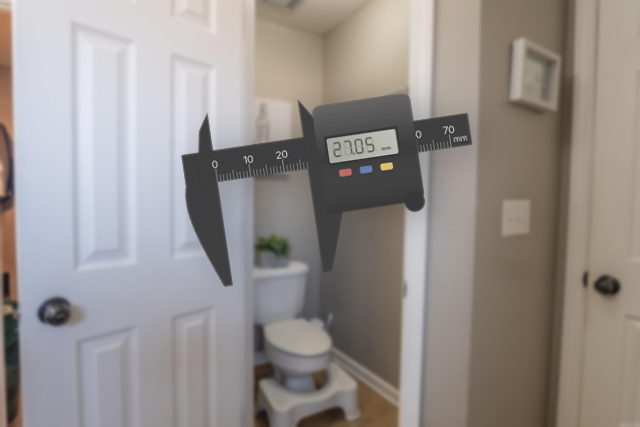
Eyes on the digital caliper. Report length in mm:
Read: 27.05 mm
